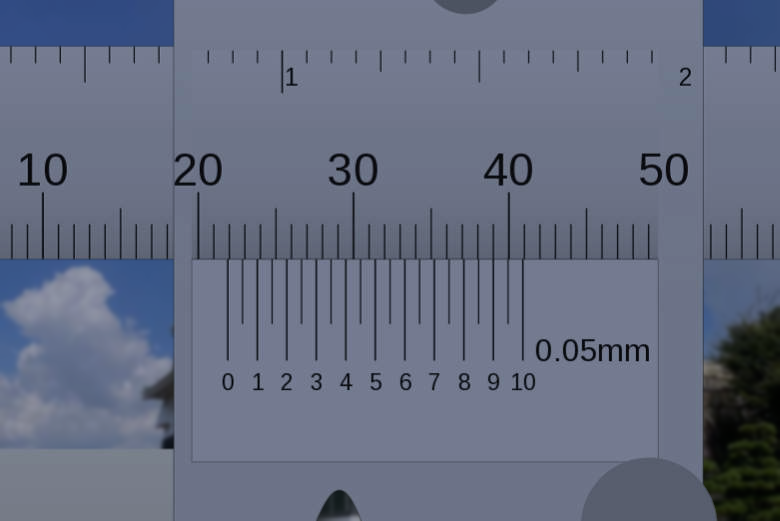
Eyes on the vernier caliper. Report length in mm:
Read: 21.9 mm
